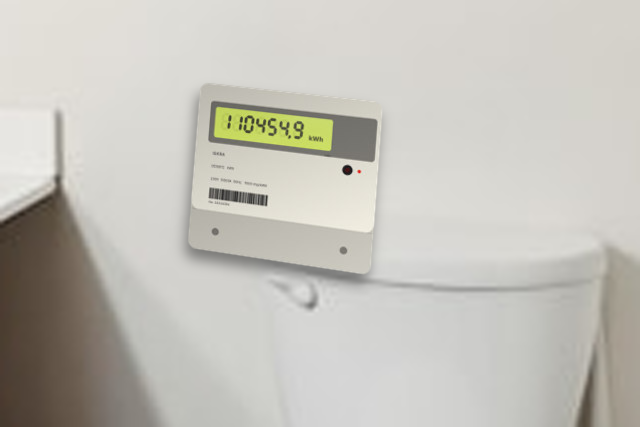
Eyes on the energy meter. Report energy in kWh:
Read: 110454.9 kWh
